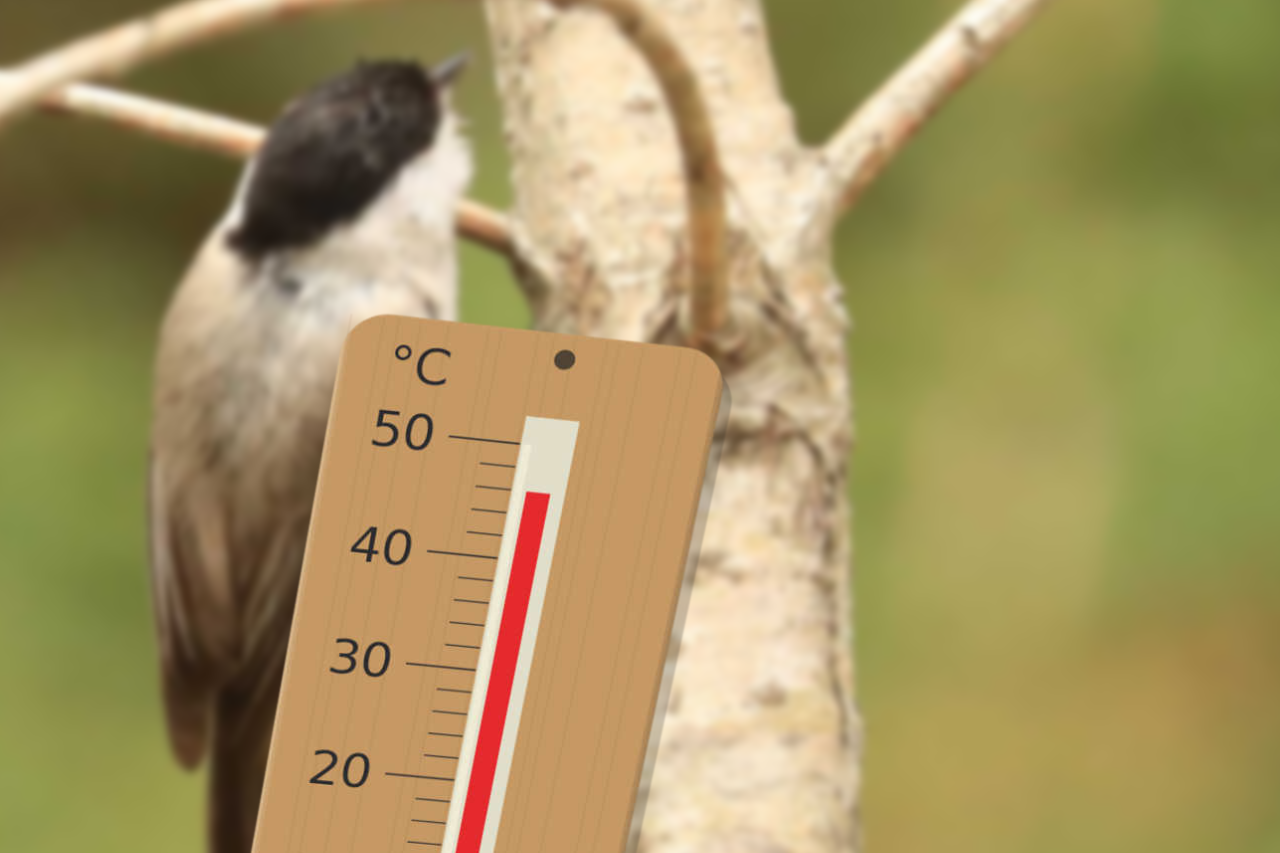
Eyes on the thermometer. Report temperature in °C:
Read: 46 °C
